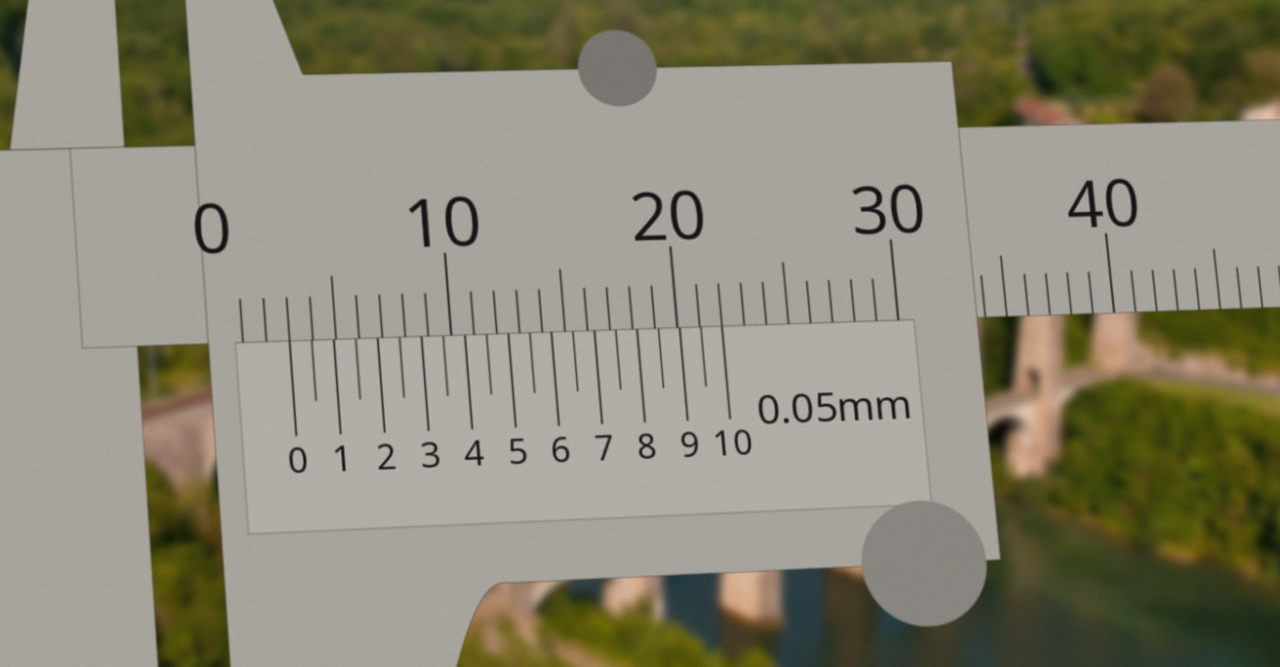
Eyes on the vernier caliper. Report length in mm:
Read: 3.0 mm
